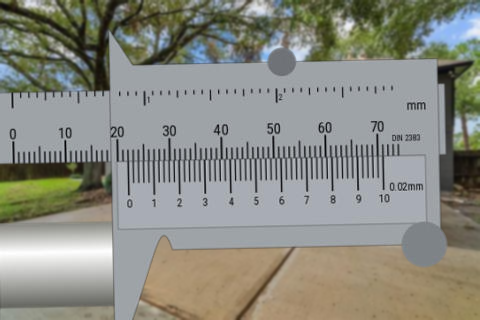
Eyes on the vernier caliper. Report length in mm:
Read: 22.0 mm
